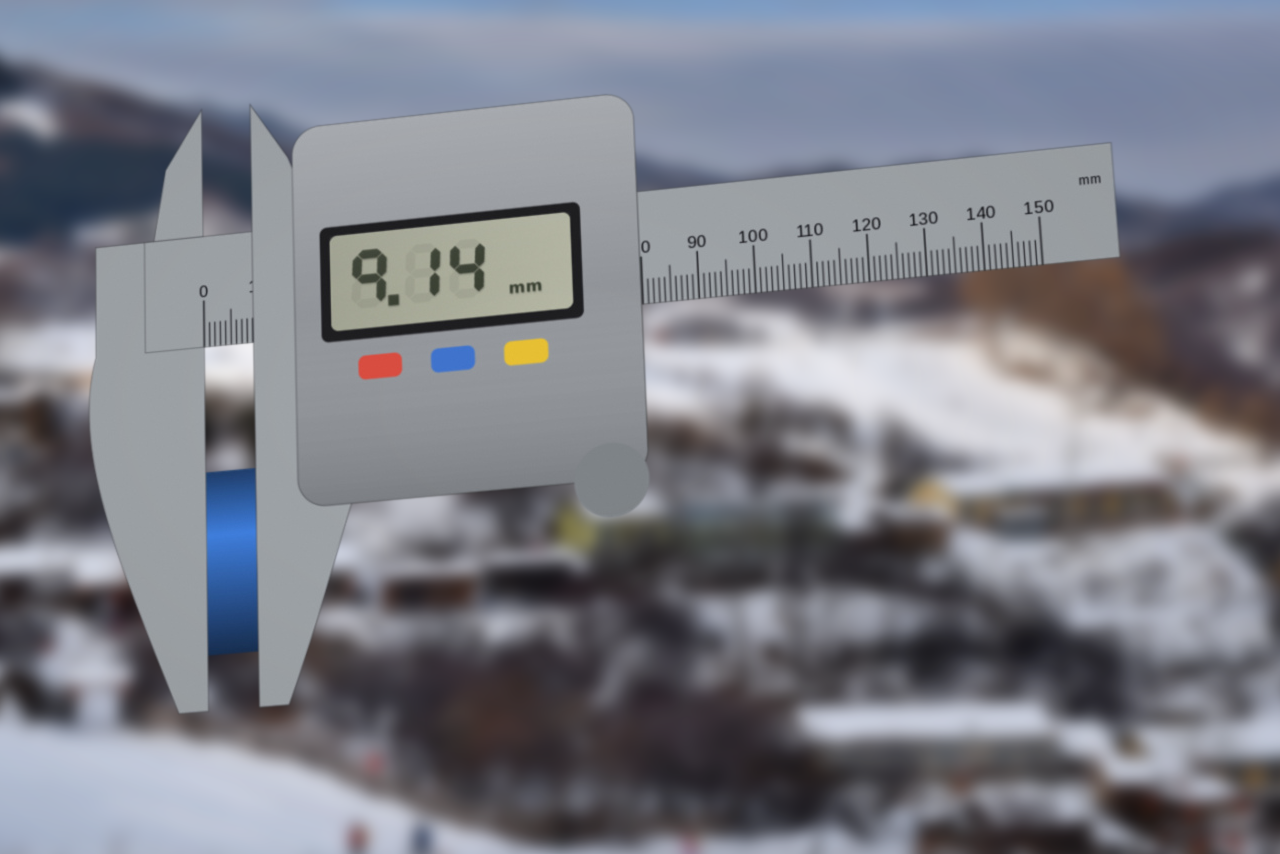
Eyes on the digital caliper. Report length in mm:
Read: 9.14 mm
